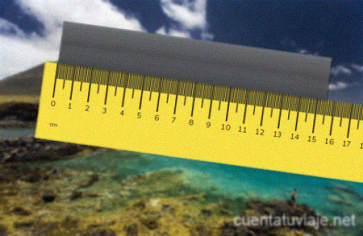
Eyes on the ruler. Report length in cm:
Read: 15.5 cm
